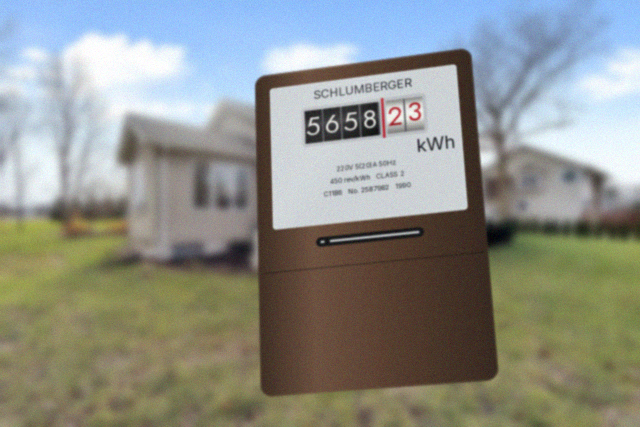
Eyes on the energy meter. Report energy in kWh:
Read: 5658.23 kWh
